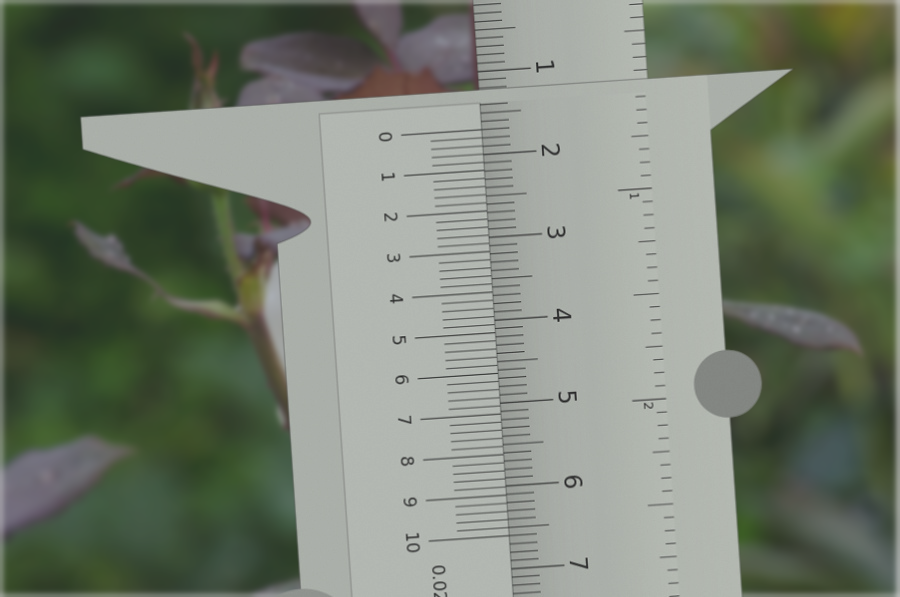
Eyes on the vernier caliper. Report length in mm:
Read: 17.0 mm
